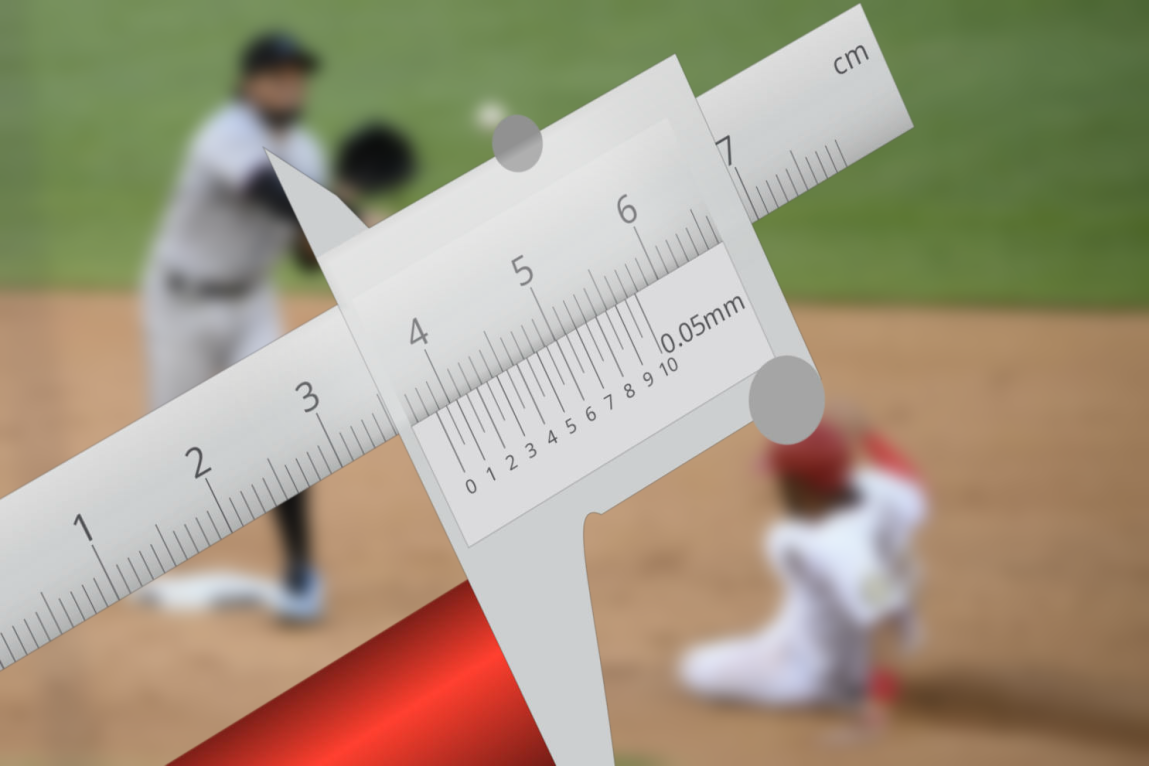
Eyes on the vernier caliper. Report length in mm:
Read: 38.7 mm
